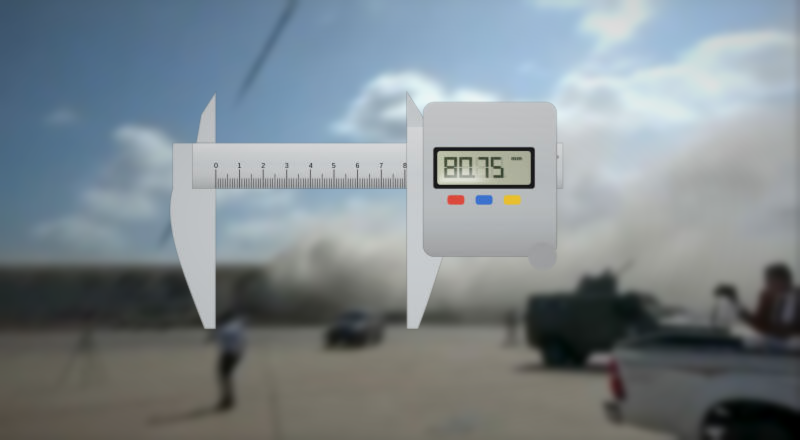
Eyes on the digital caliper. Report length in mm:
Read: 80.75 mm
